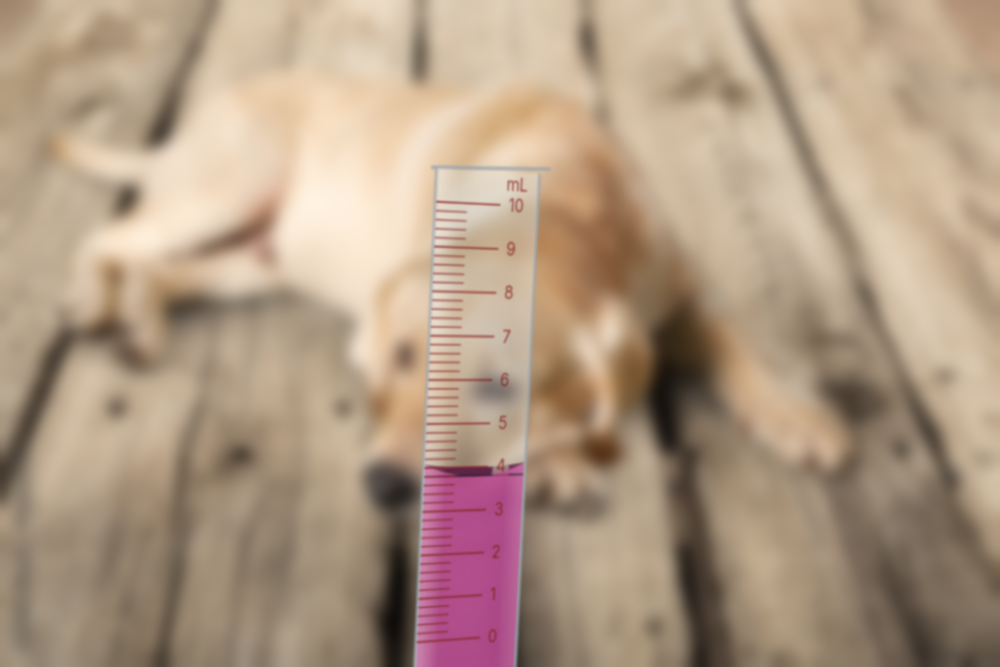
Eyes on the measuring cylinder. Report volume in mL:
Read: 3.8 mL
